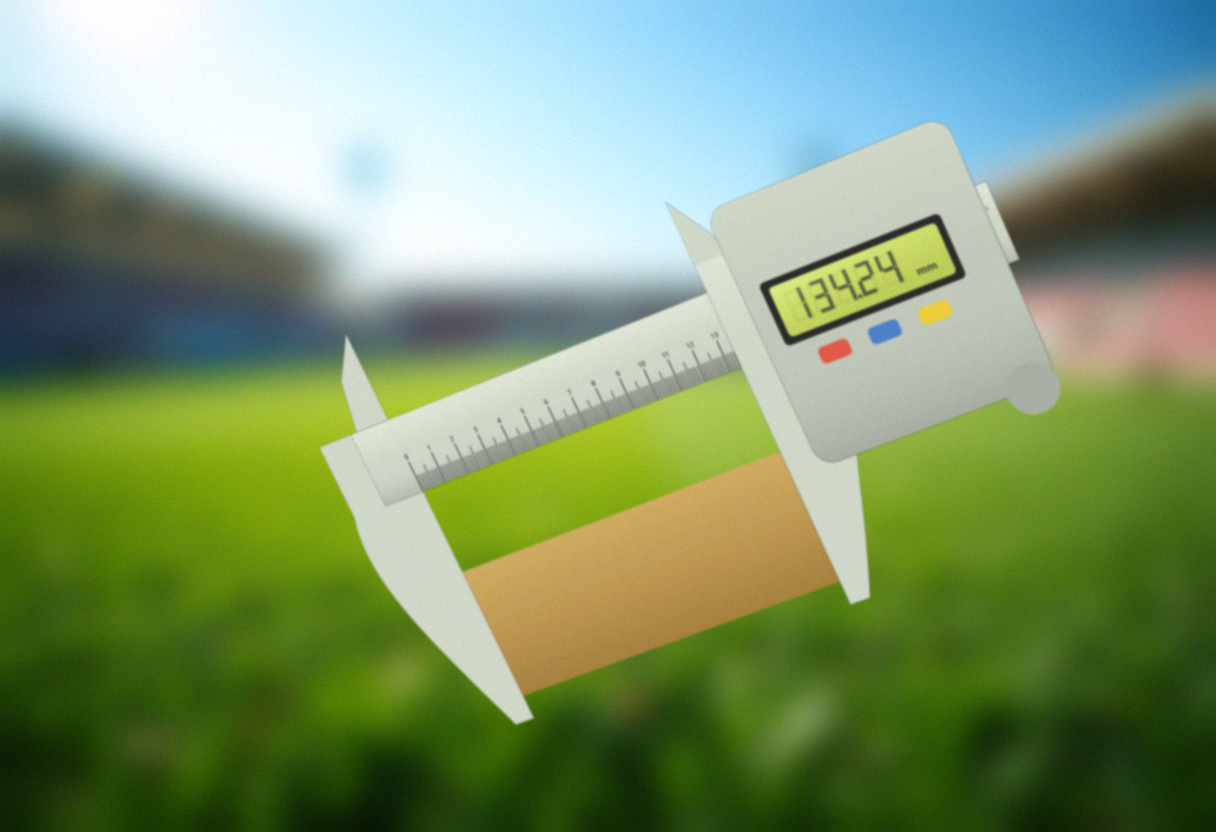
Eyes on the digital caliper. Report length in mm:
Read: 134.24 mm
